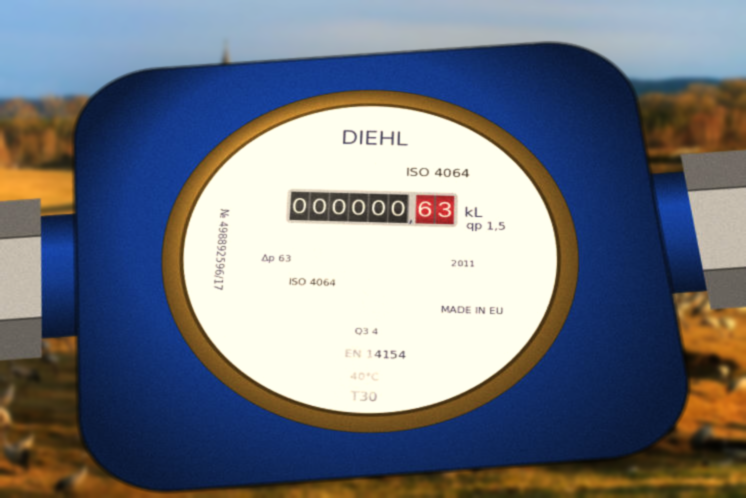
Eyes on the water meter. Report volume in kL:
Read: 0.63 kL
